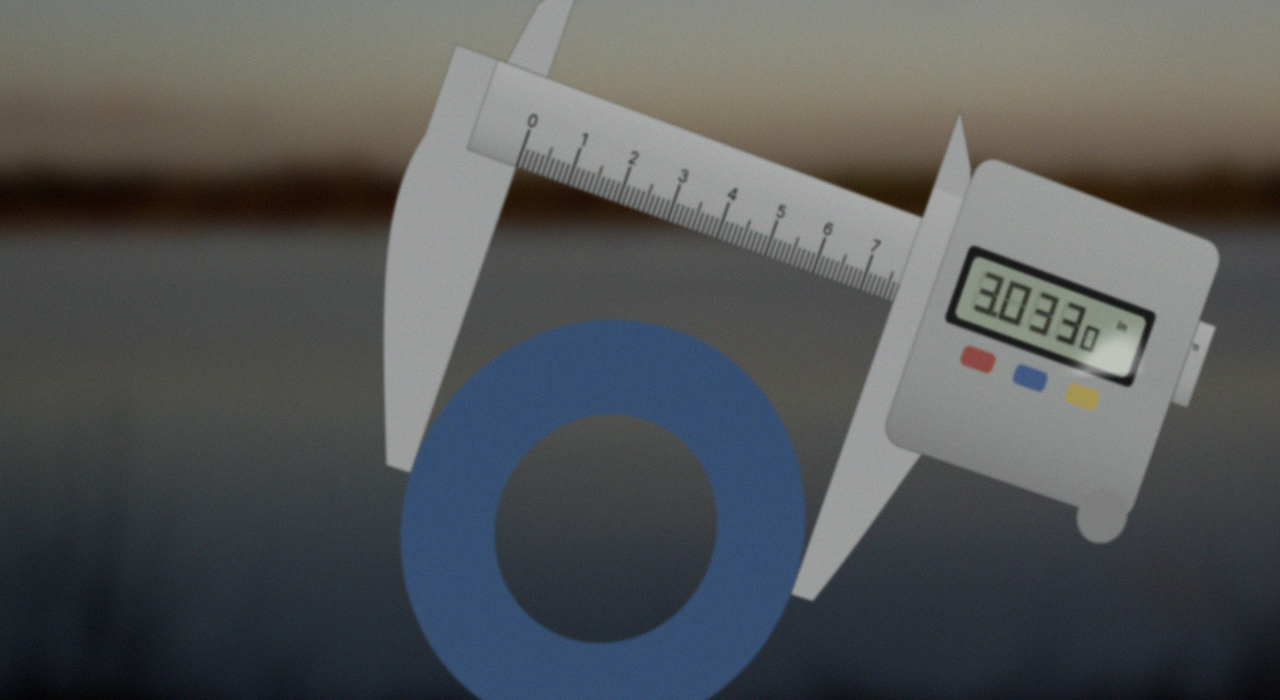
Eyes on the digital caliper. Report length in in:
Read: 3.0330 in
